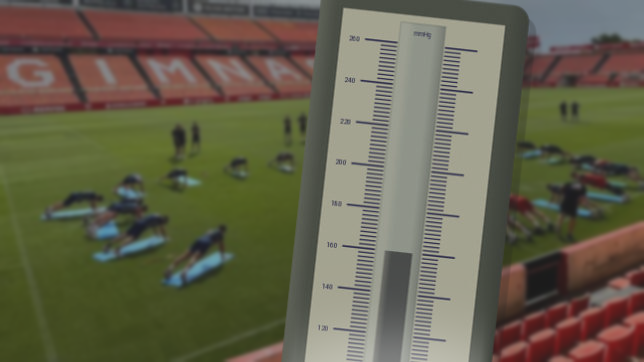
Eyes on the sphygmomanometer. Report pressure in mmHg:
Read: 160 mmHg
